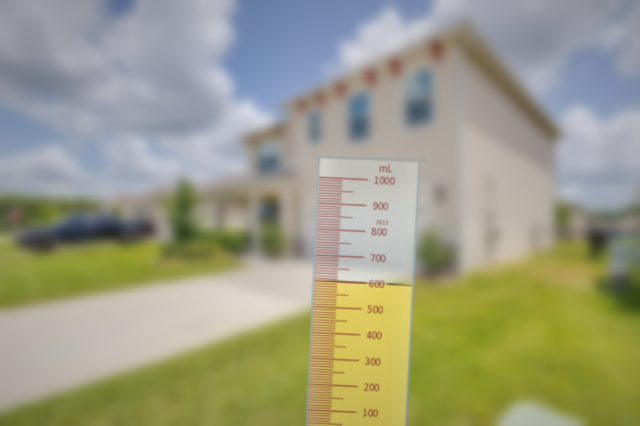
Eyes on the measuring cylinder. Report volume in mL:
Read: 600 mL
